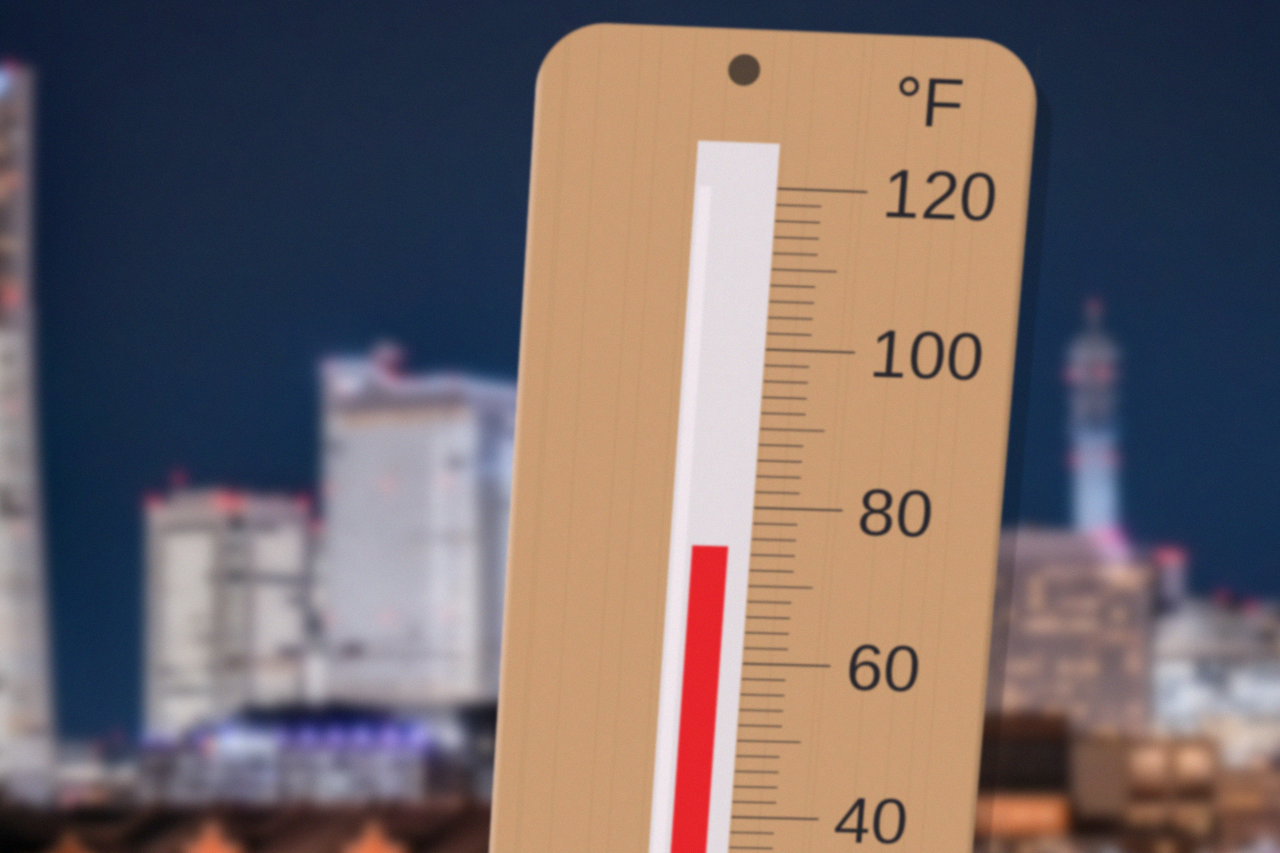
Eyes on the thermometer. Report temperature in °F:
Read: 75 °F
